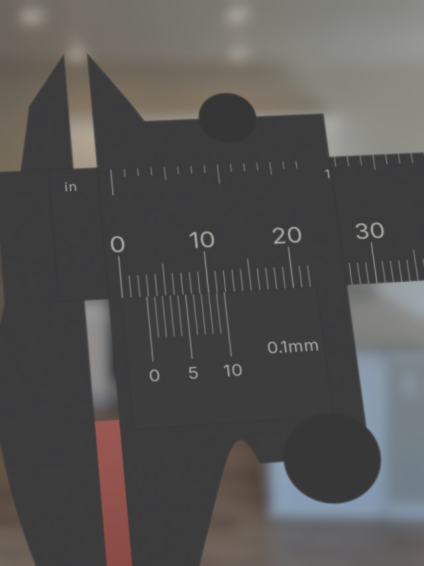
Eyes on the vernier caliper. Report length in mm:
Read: 2.8 mm
